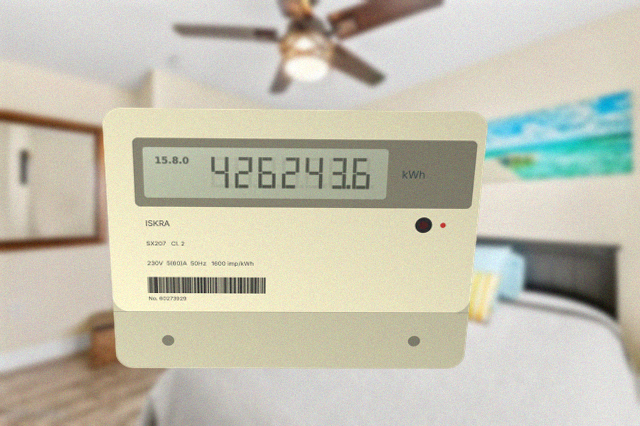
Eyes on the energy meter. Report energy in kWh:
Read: 426243.6 kWh
